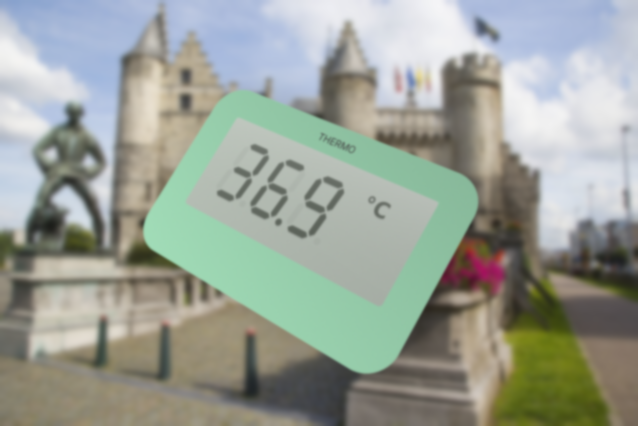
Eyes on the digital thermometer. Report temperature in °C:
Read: 36.9 °C
